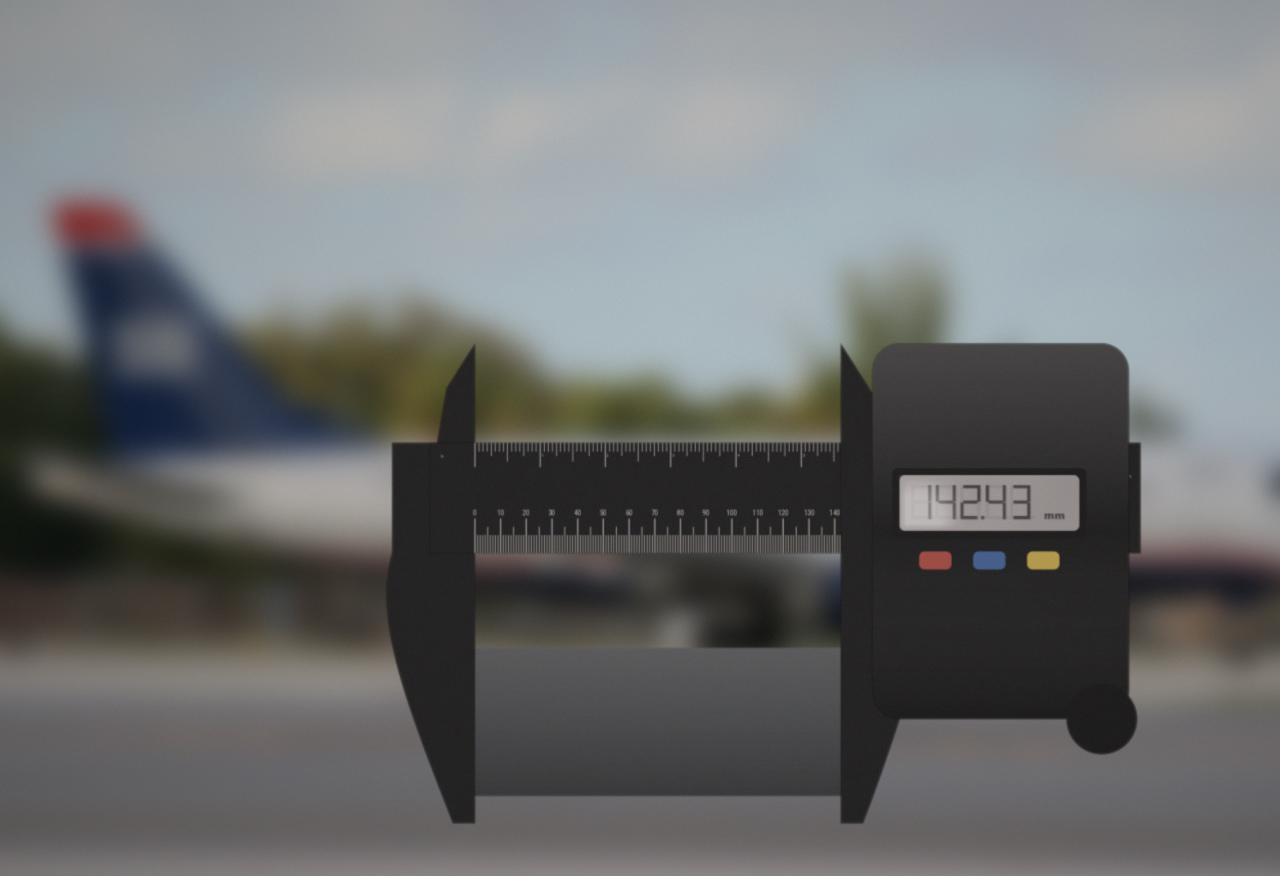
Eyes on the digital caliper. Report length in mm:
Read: 142.43 mm
